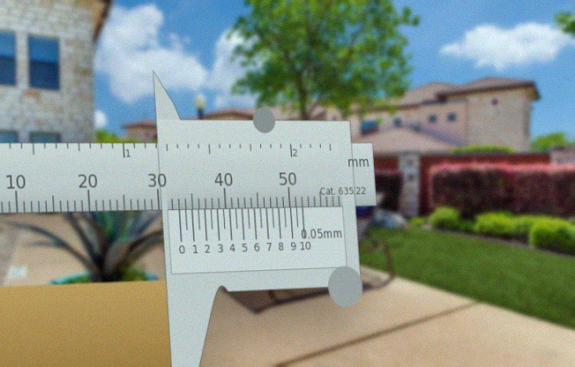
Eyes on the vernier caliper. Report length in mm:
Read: 33.0 mm
